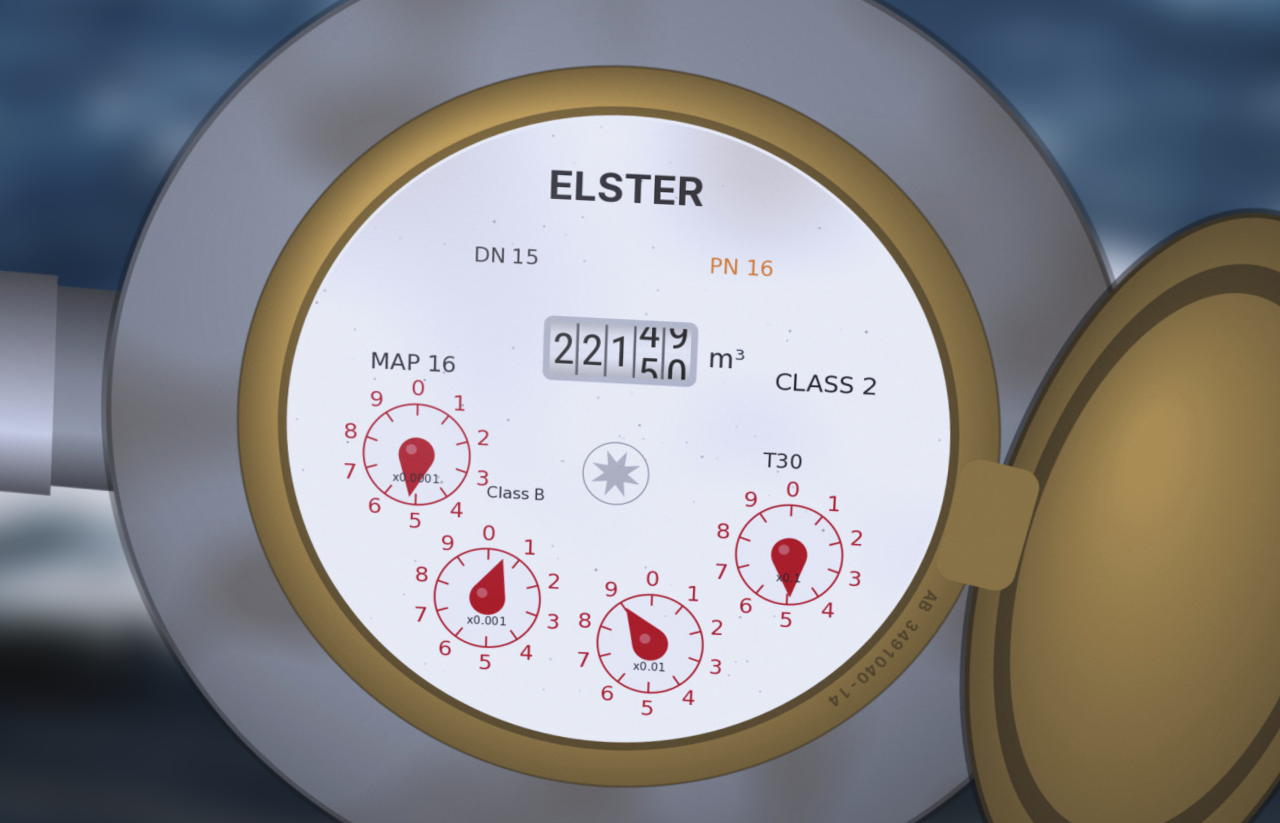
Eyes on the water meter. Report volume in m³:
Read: 22149.4905 m³
